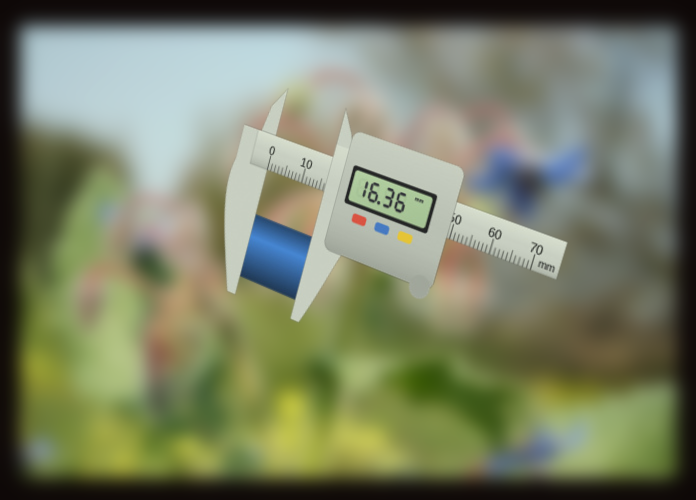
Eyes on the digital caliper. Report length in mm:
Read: 16.36 mm
